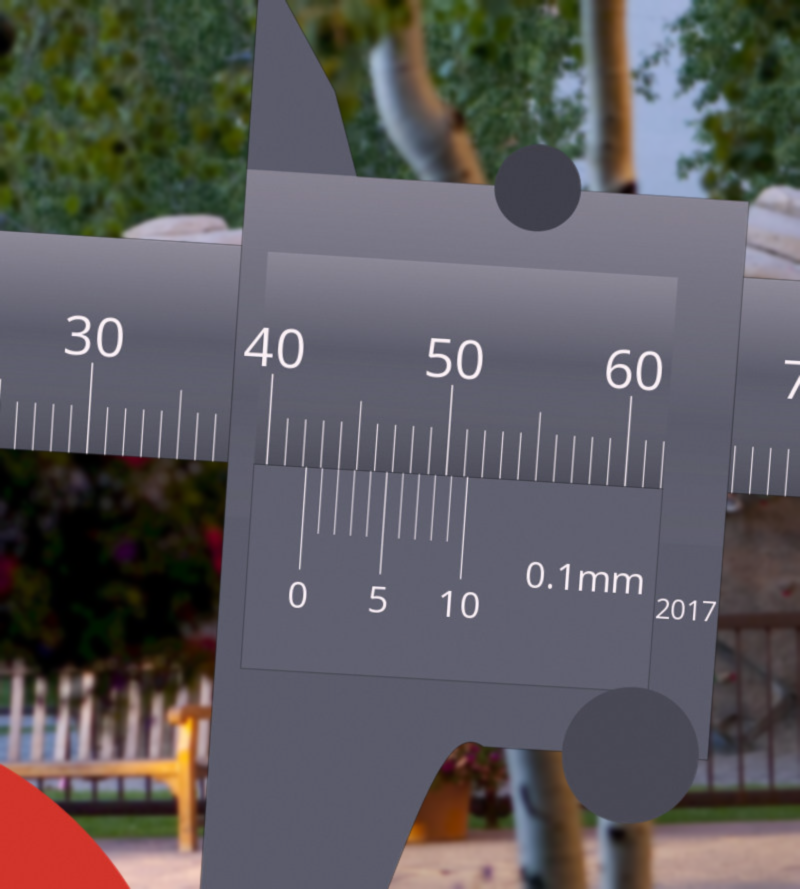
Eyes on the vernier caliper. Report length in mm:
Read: 42.2 mm
